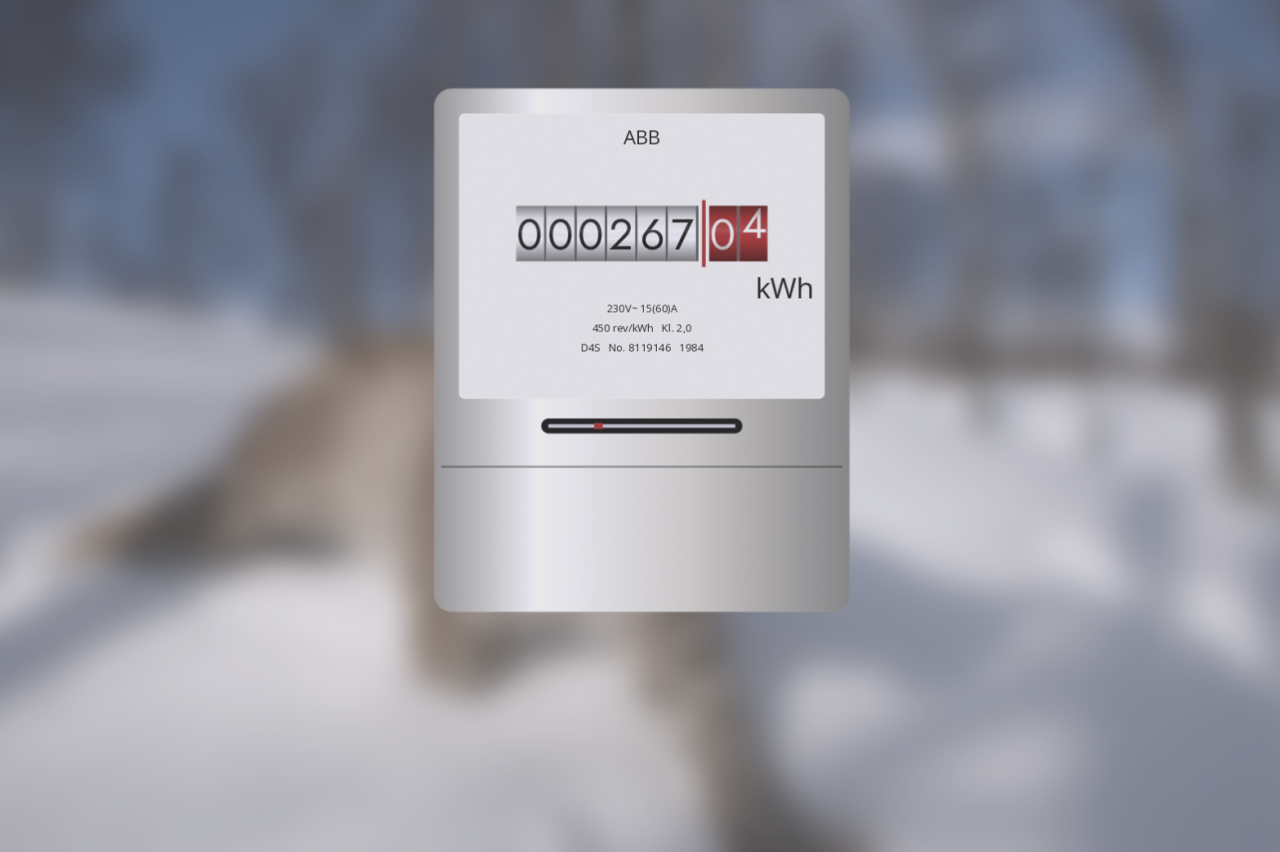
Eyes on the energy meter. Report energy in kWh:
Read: 267.04 kWh
